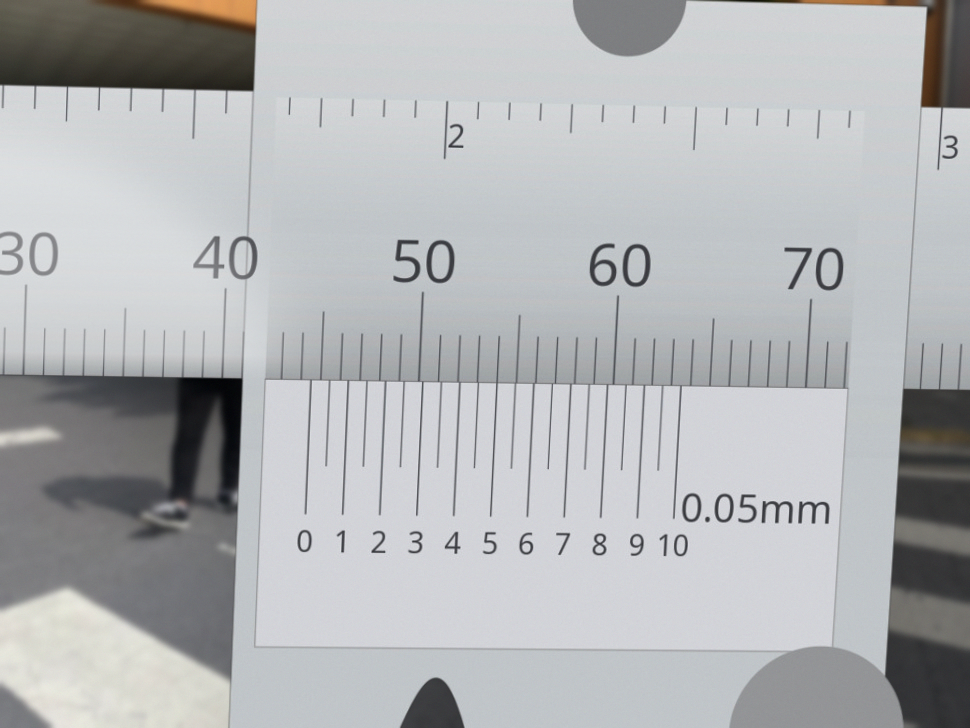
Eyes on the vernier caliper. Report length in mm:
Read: 44.5 mm
